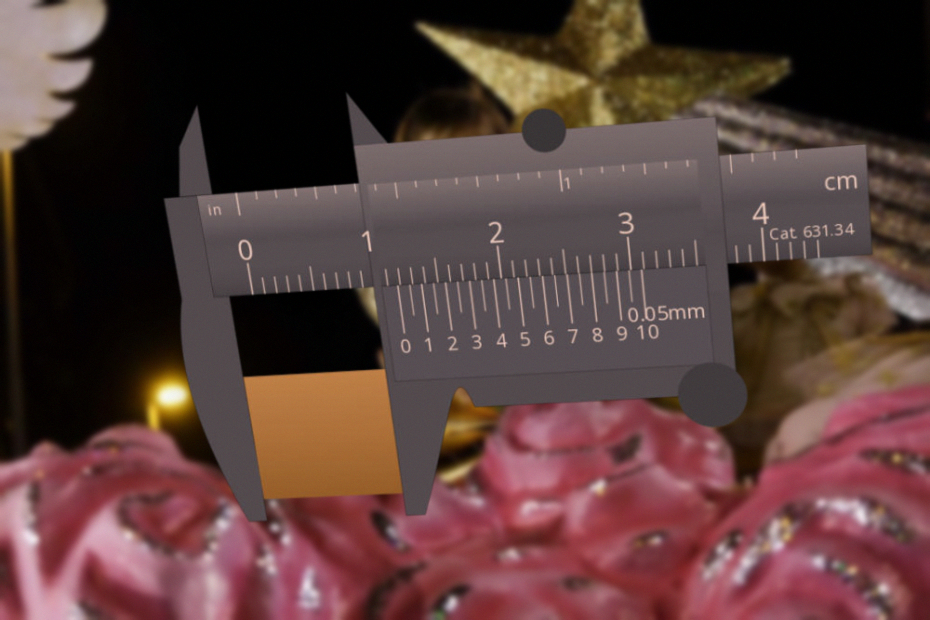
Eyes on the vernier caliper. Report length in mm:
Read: 11.8 mm
